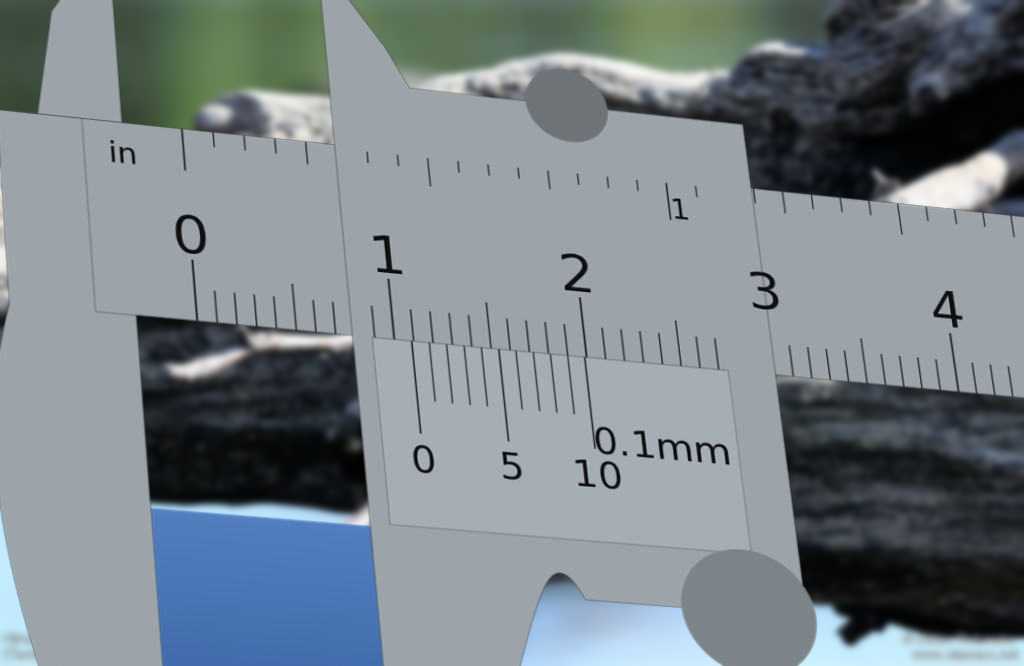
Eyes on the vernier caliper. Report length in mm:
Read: 10.9 mm
